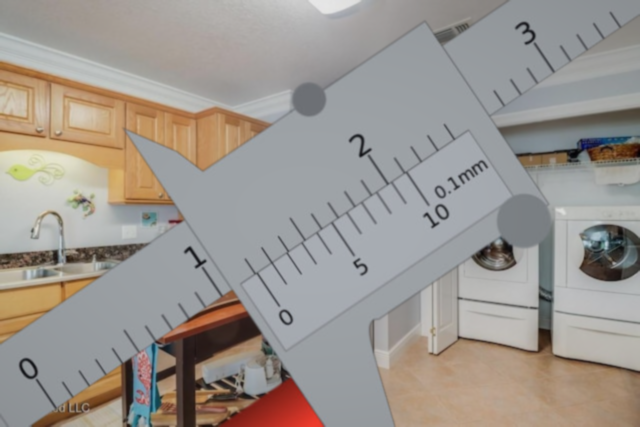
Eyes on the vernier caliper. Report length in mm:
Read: 12.1 mm
